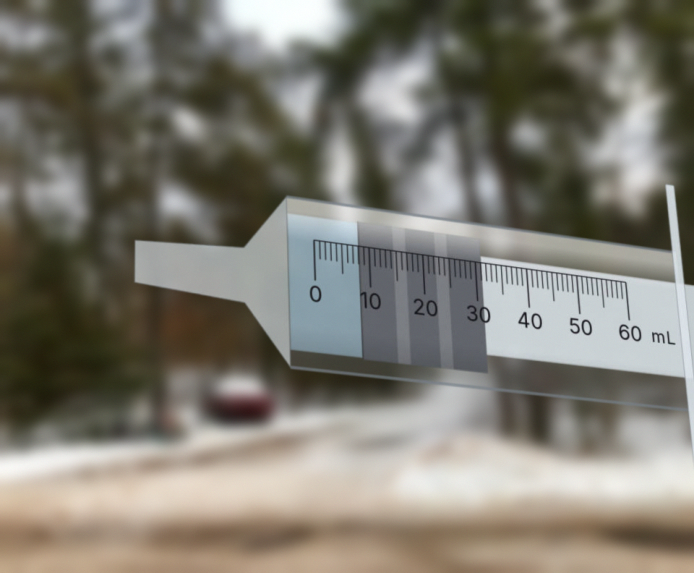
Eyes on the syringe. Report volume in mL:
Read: 8 mL
